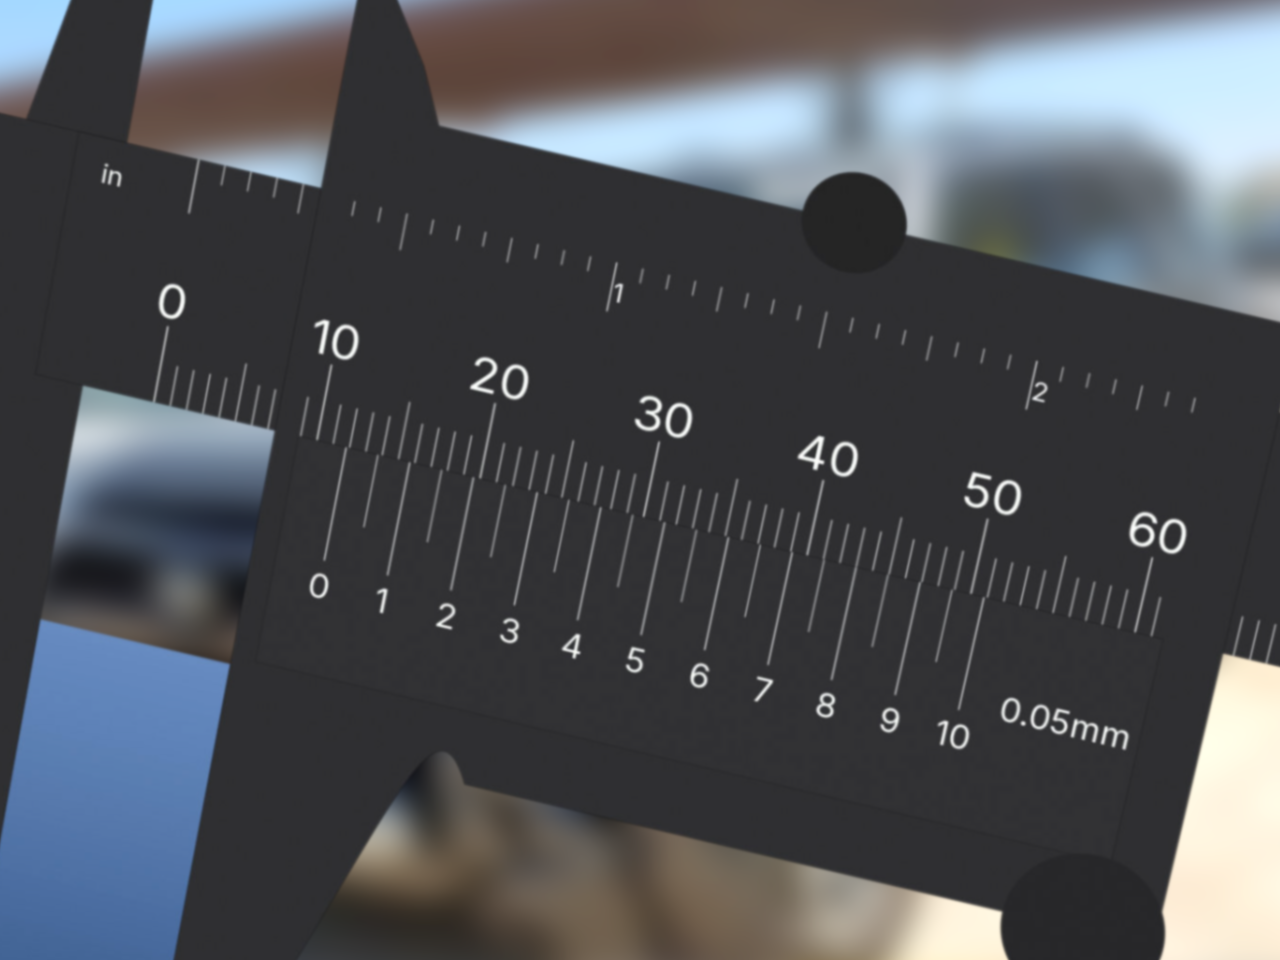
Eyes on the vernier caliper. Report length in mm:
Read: 11.8 mm
